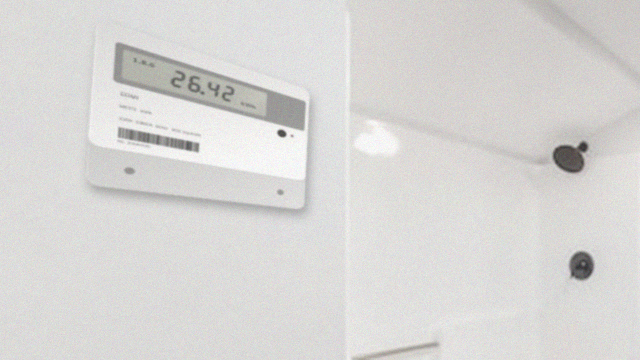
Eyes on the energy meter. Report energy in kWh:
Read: 26.42 kWh
